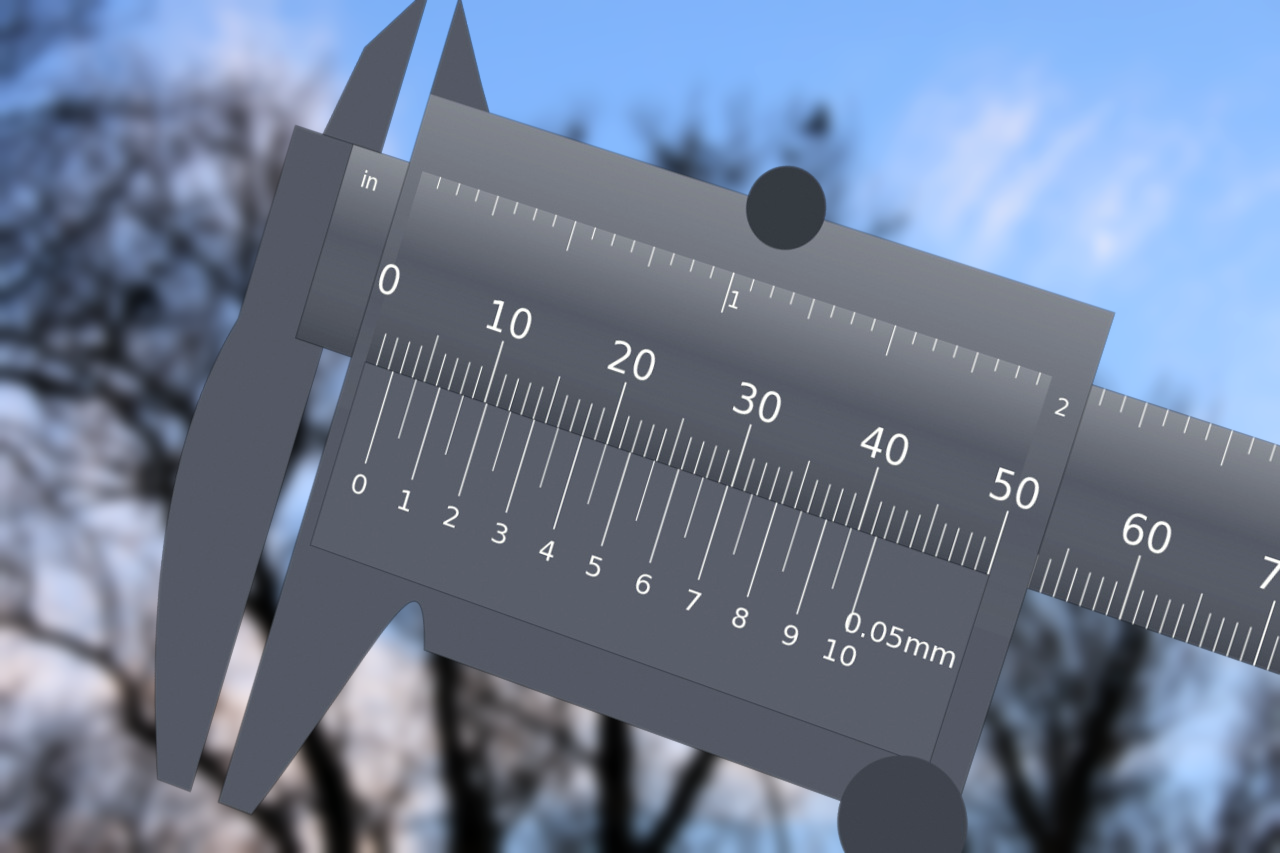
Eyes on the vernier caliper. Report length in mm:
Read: 2.4 mm
